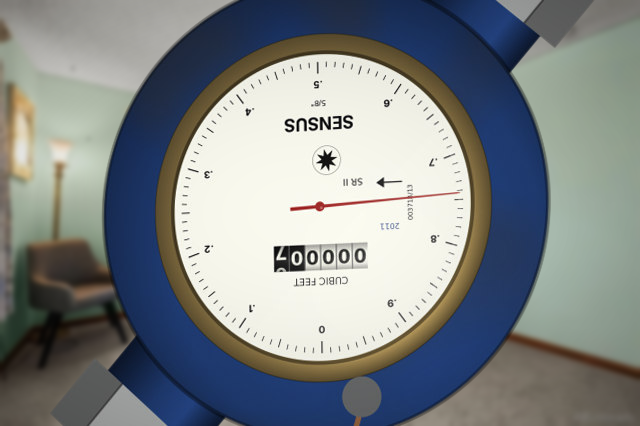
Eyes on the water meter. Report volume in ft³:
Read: 6.74 ft³
